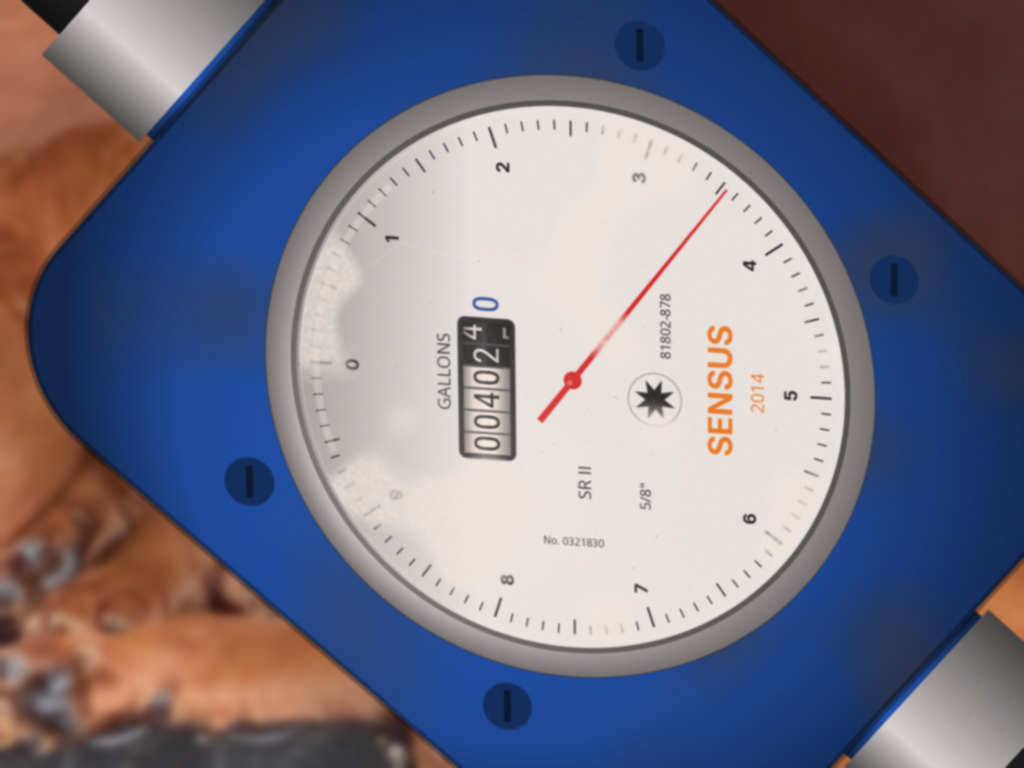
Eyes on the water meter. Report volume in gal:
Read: 40243.5 gal
